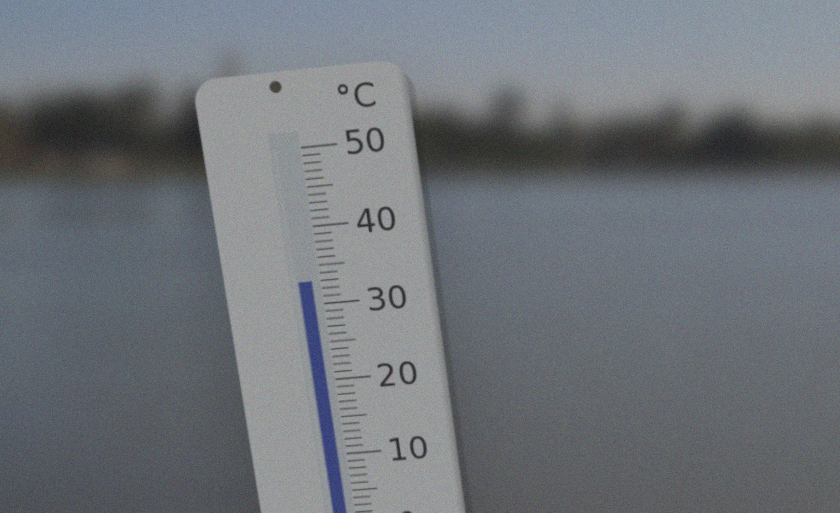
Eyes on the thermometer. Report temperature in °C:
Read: 33 °C
